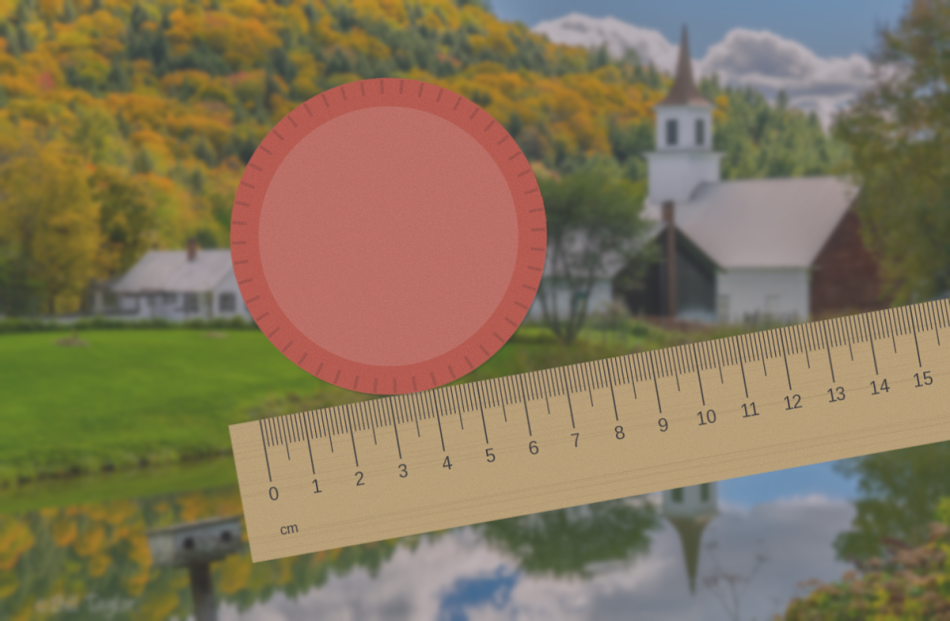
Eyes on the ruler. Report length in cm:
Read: 7.2 cm
